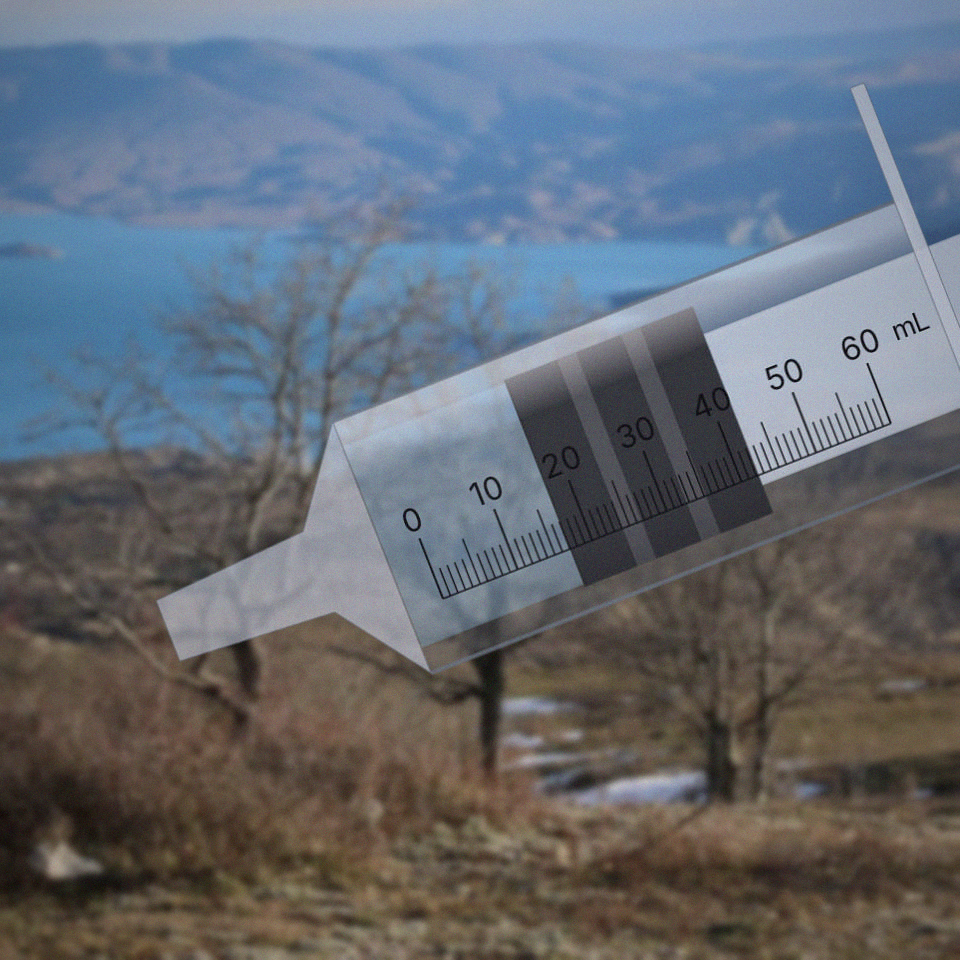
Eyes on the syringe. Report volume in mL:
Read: 17 mL
